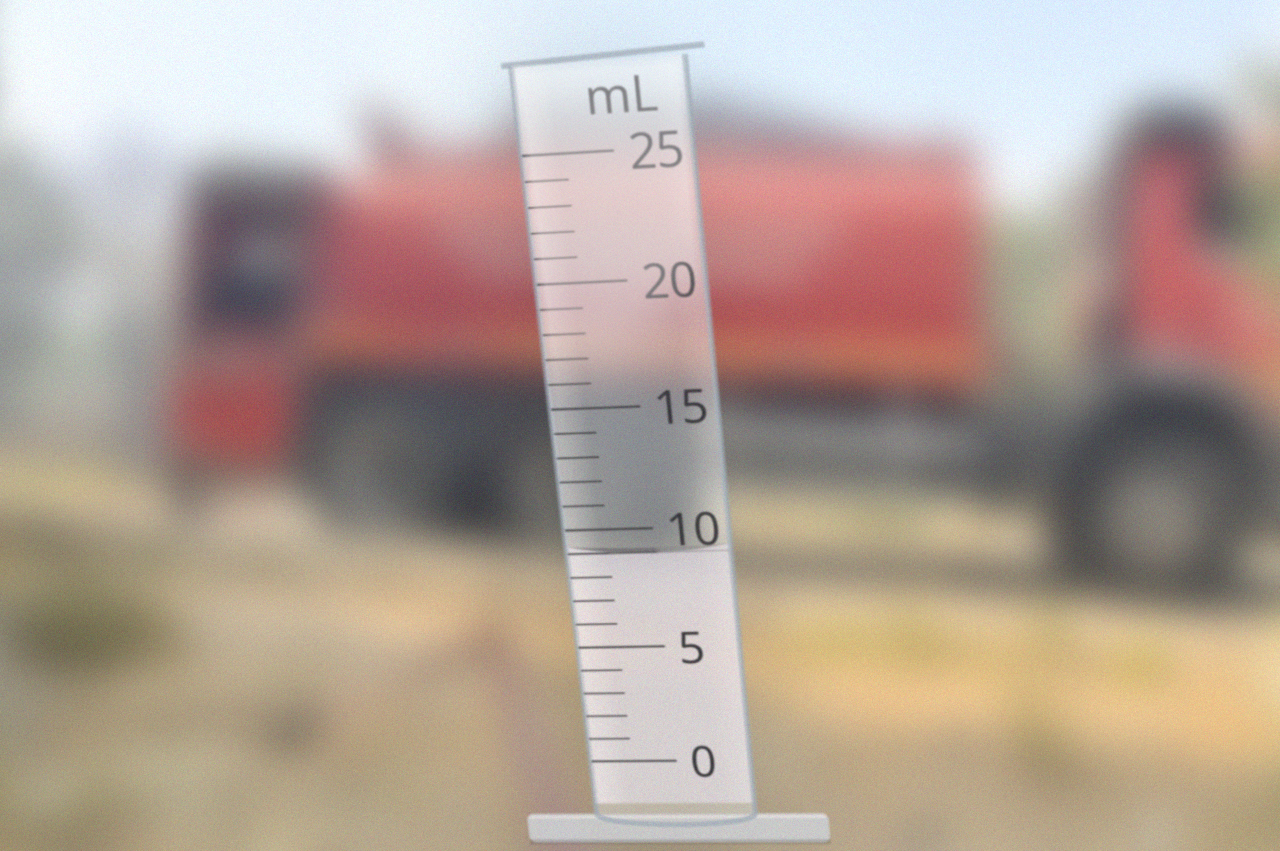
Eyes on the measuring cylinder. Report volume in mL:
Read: 9 mL
